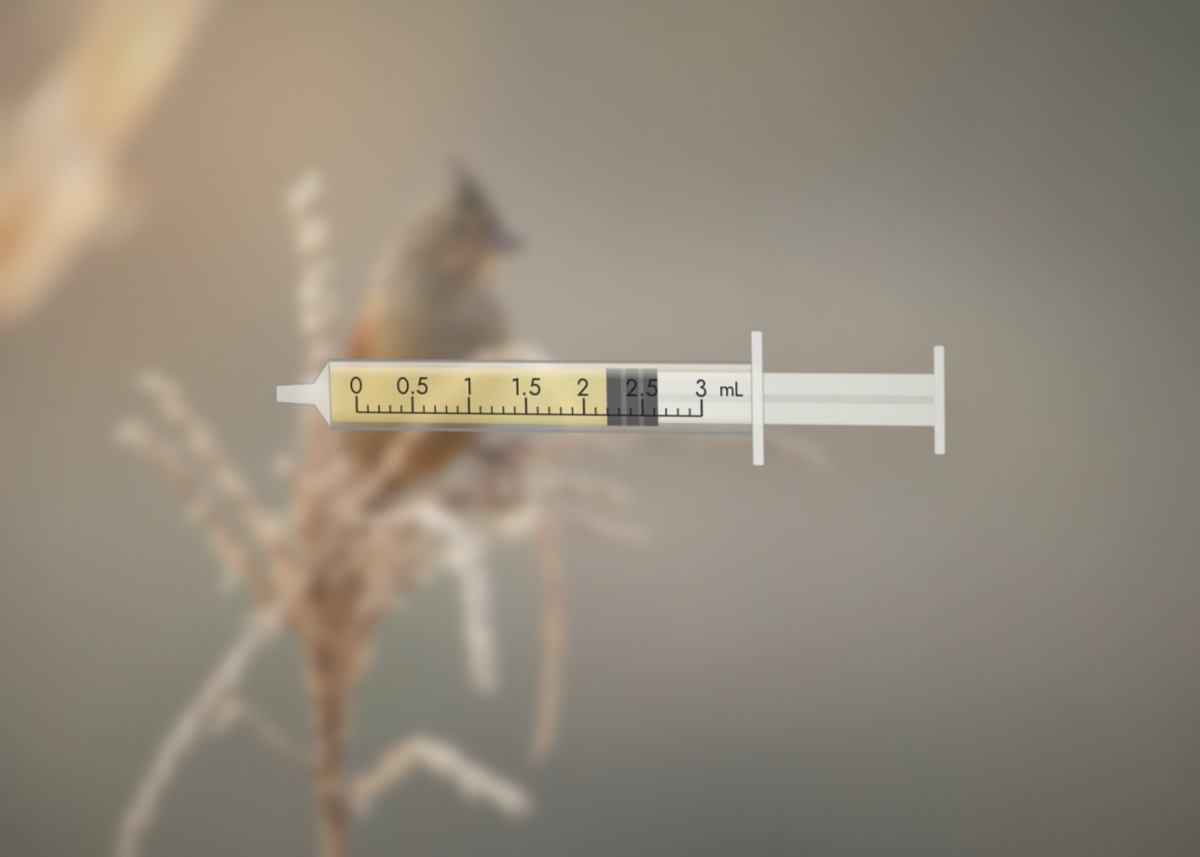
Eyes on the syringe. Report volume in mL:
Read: 2.2 mL
